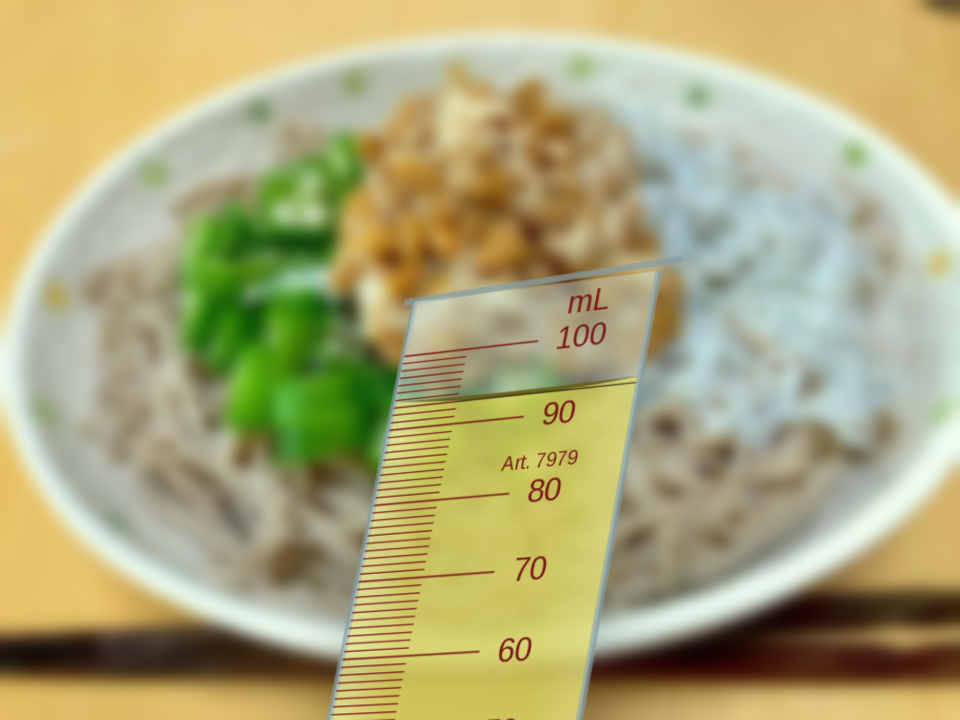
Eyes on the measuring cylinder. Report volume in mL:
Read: 93 mL
